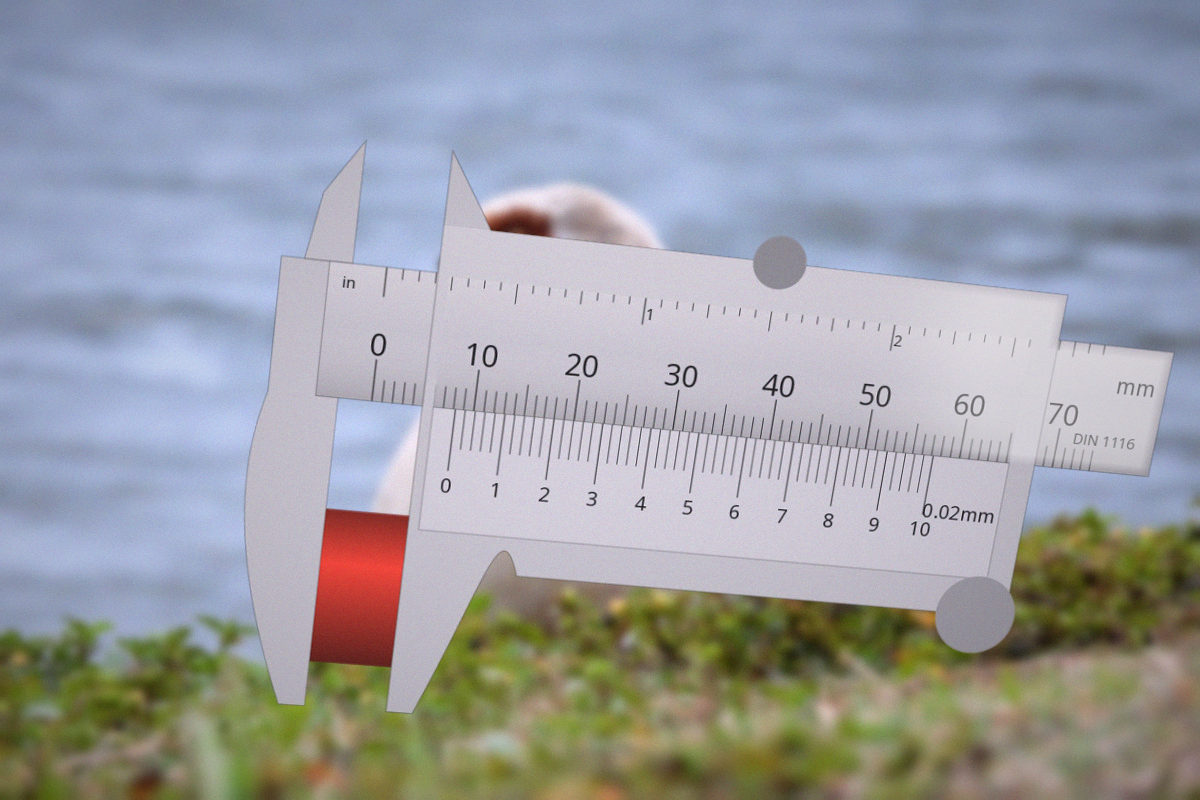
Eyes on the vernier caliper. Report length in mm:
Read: 8.2 mm
